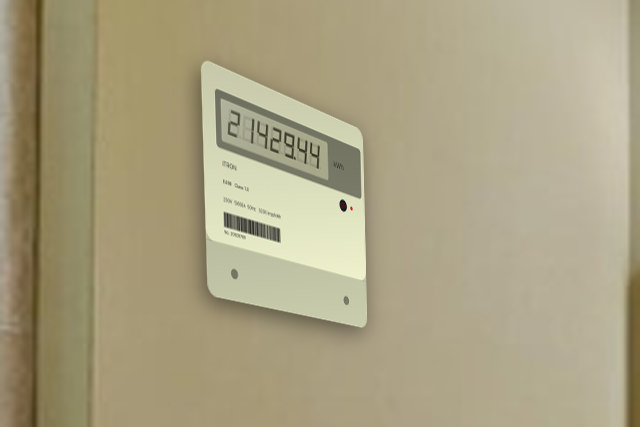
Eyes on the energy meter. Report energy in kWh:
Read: 21429.44 kWh
